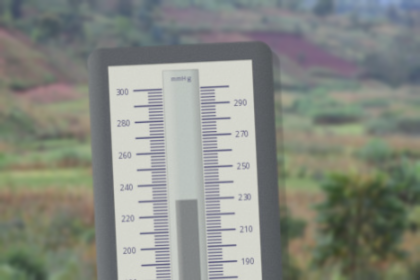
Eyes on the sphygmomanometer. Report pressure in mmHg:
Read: 230 mmHg
